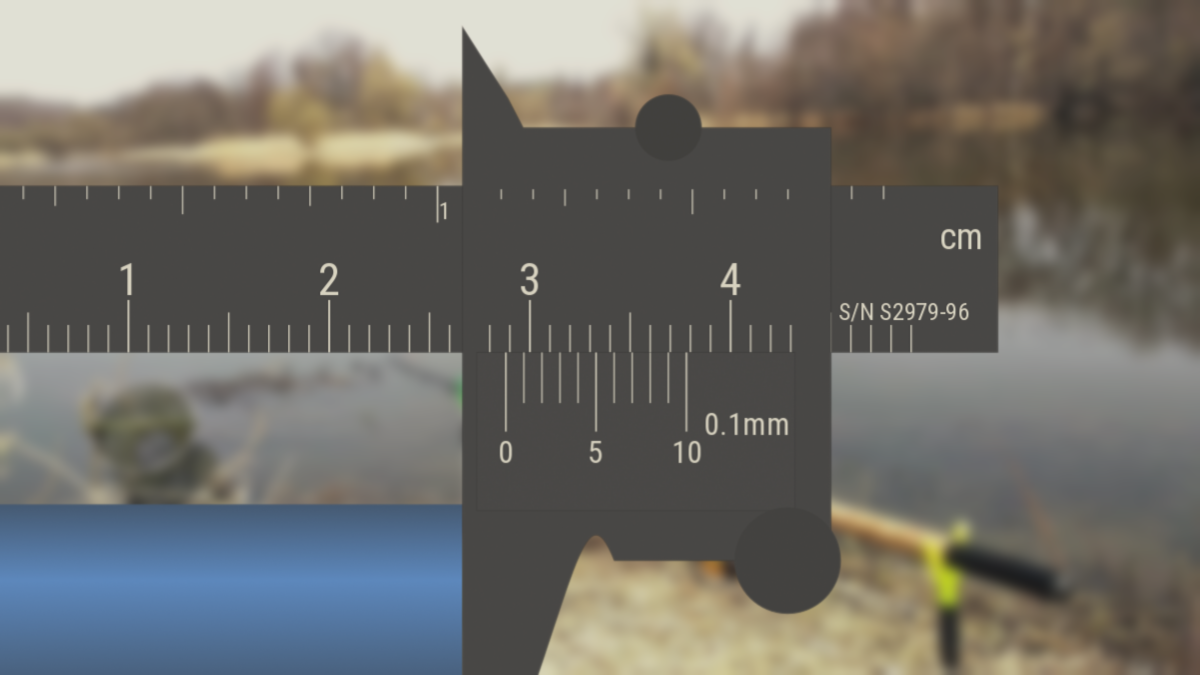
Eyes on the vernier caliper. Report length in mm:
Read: 28.8 mm
